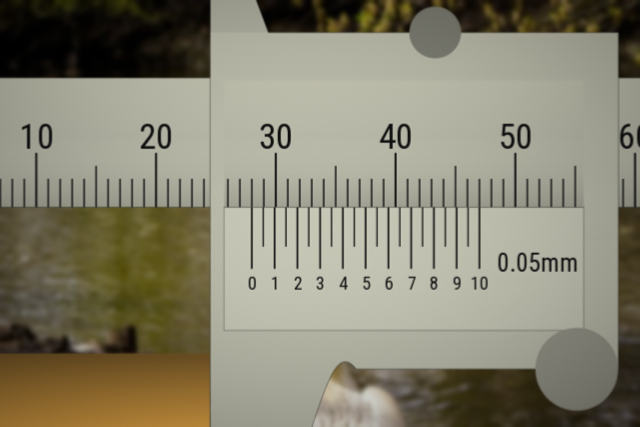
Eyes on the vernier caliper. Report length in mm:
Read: 28.0 mm
